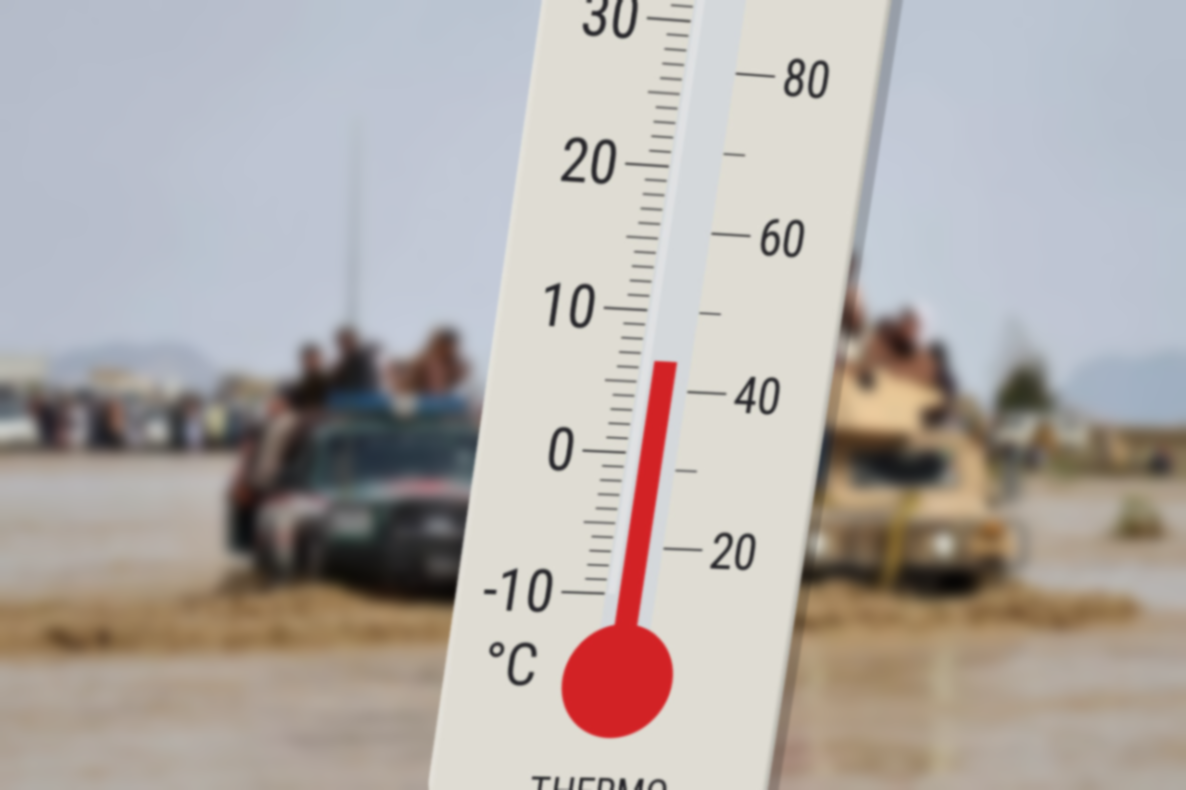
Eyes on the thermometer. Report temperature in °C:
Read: 6.5 °C
